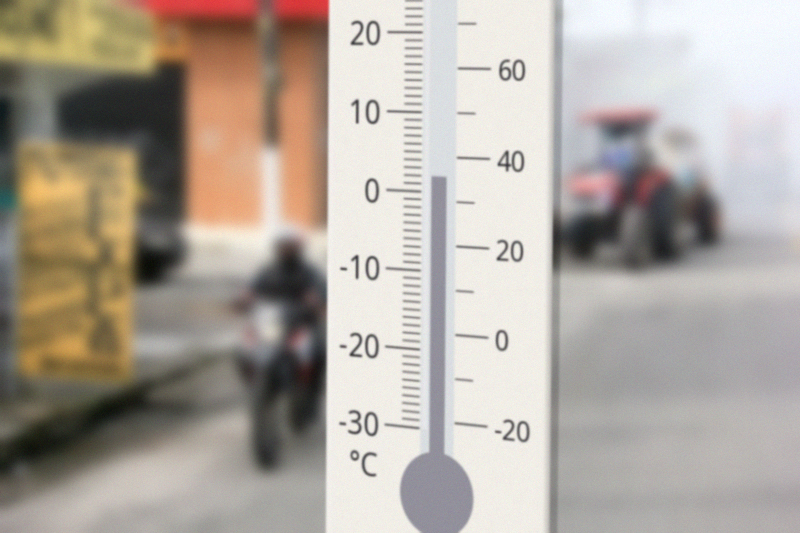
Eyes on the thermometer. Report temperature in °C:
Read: 2 °C
